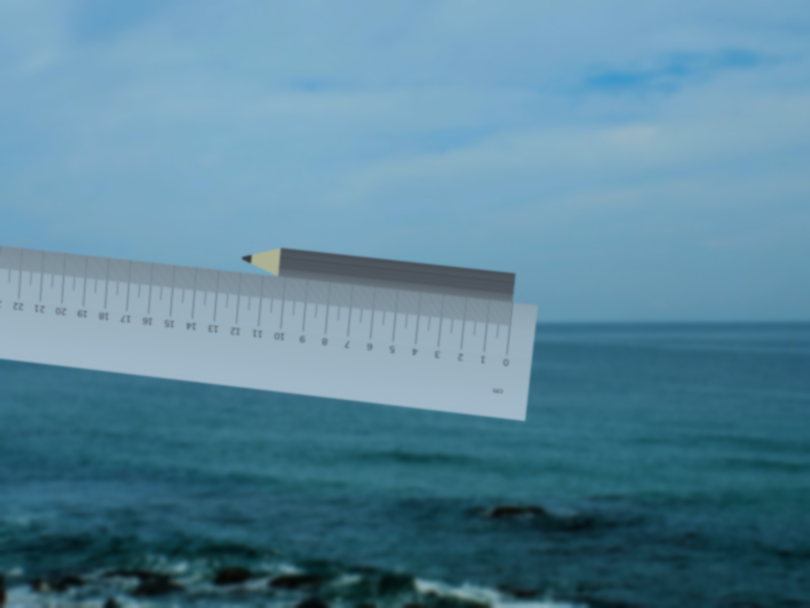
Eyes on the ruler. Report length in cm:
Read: 12 cm
